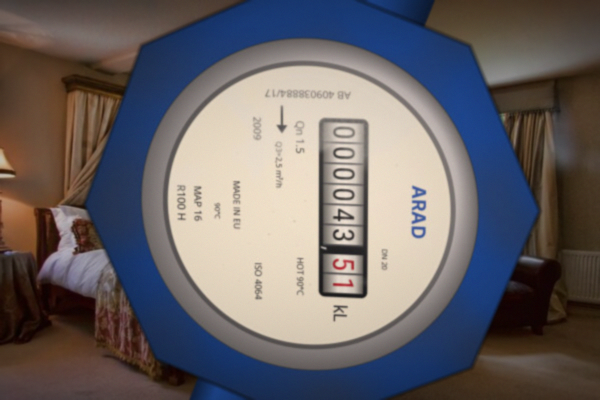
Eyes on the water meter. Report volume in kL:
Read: 43.51 kL
